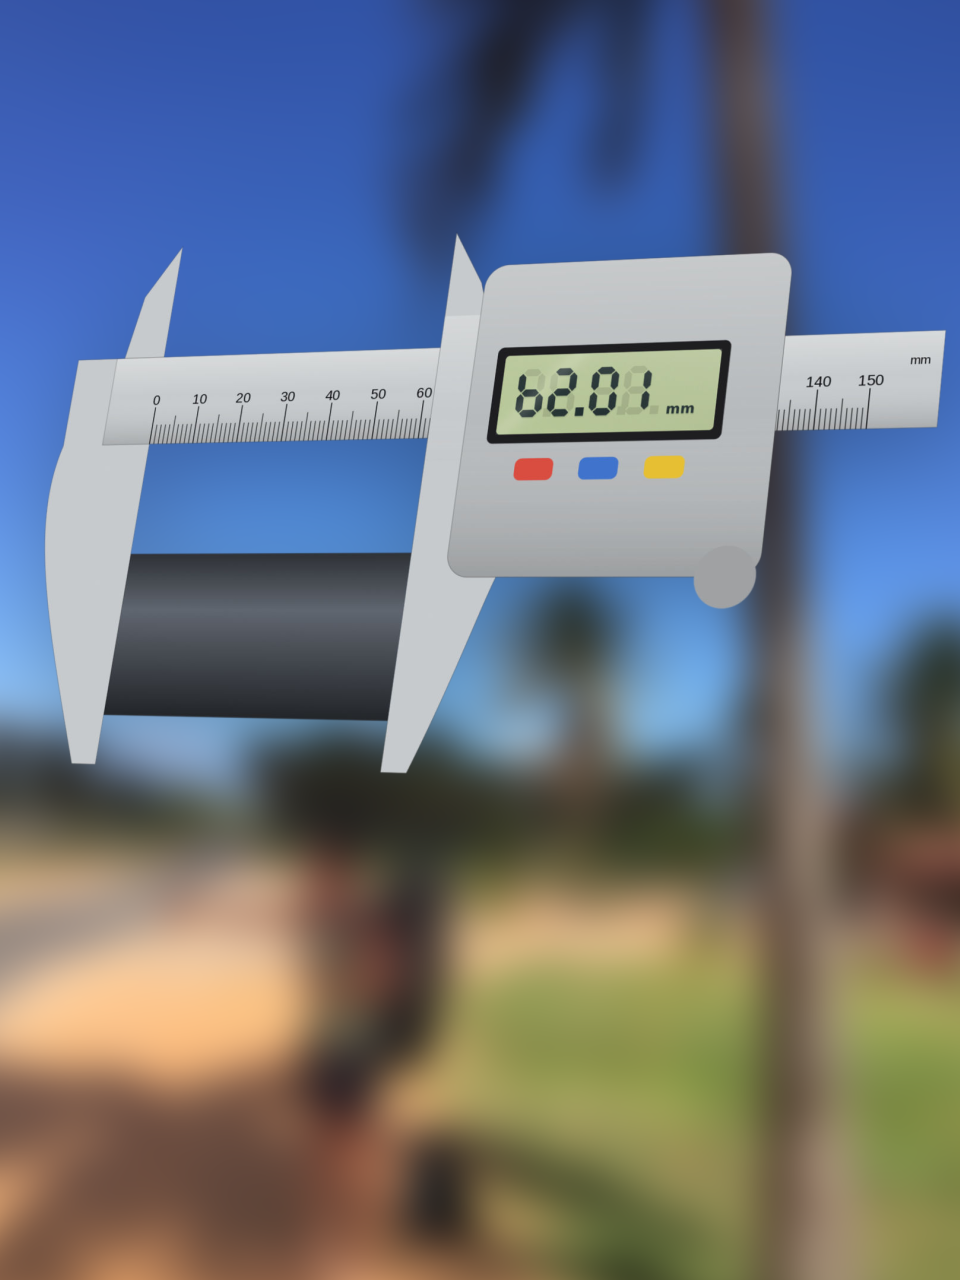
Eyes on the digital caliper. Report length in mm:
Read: 62.01 mm
